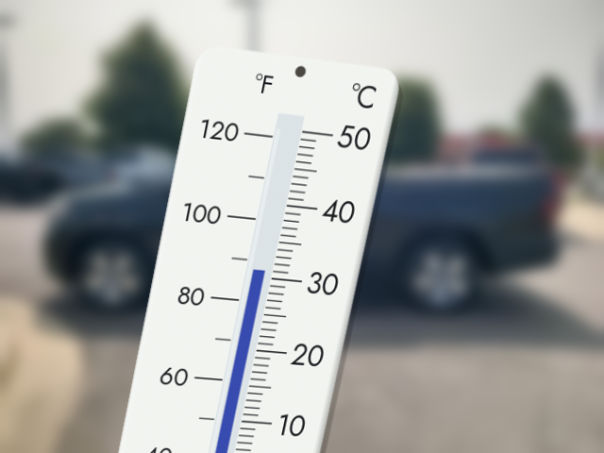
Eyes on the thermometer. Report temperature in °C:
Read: 31 °C
